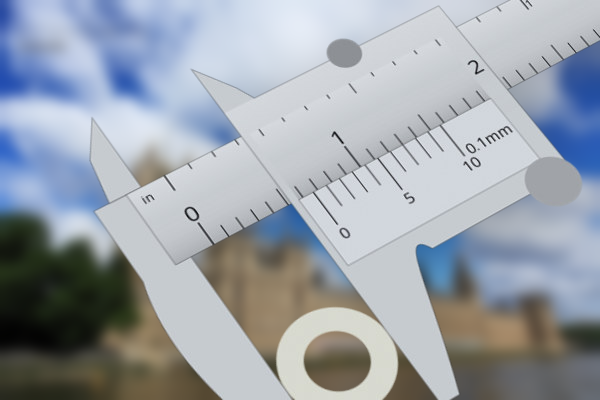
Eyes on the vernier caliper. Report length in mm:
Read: 6.7 mm
